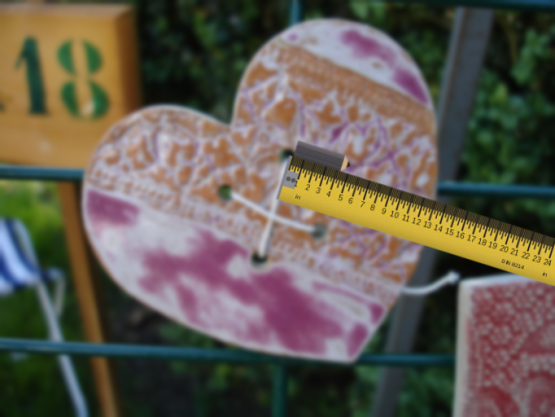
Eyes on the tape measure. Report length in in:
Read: 5 in
